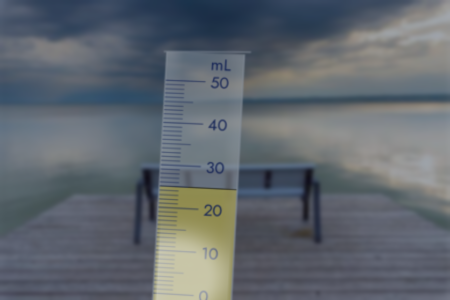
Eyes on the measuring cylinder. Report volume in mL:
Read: 25 mL
